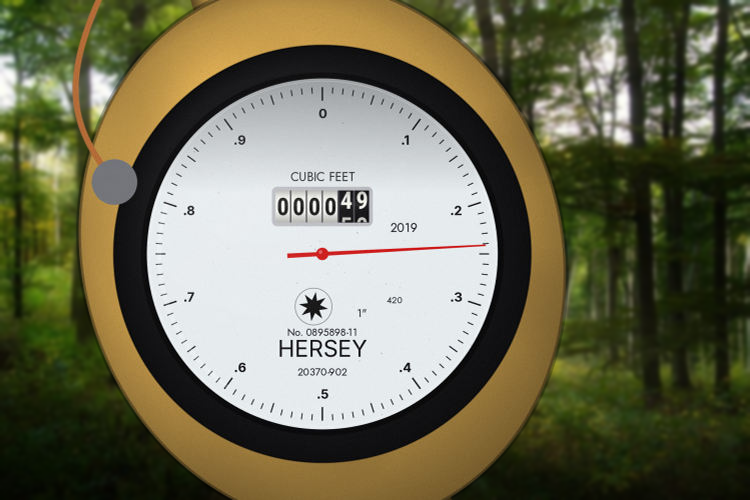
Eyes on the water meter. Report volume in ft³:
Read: 49.24 ft³
